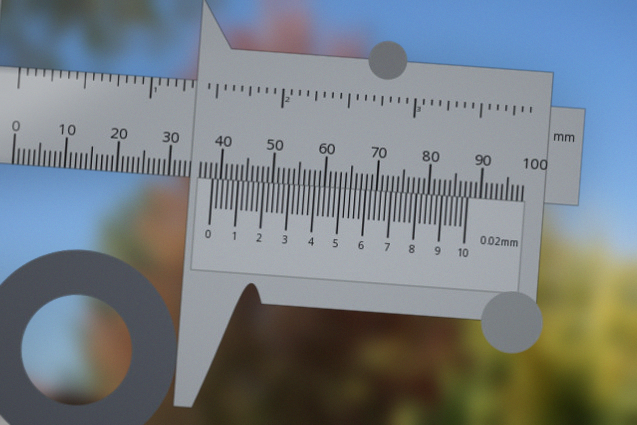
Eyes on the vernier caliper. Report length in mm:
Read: 38.5 mm
